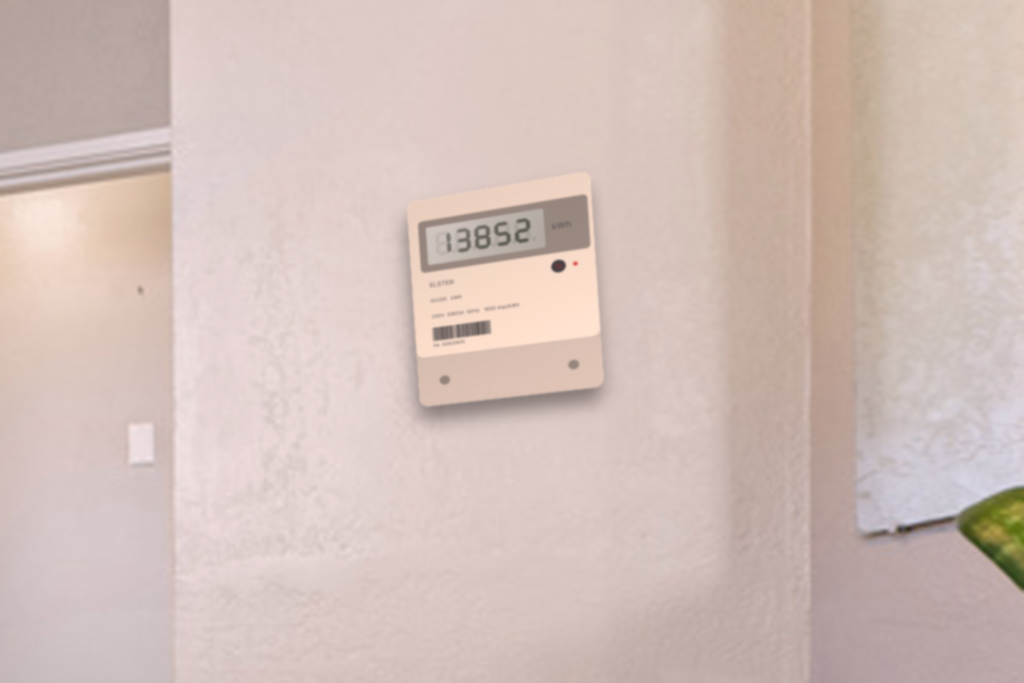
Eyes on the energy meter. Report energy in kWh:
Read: 13852 kWh
